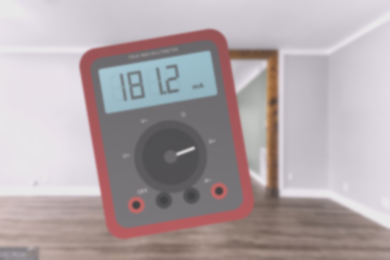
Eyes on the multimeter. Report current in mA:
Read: 181.2 mA
